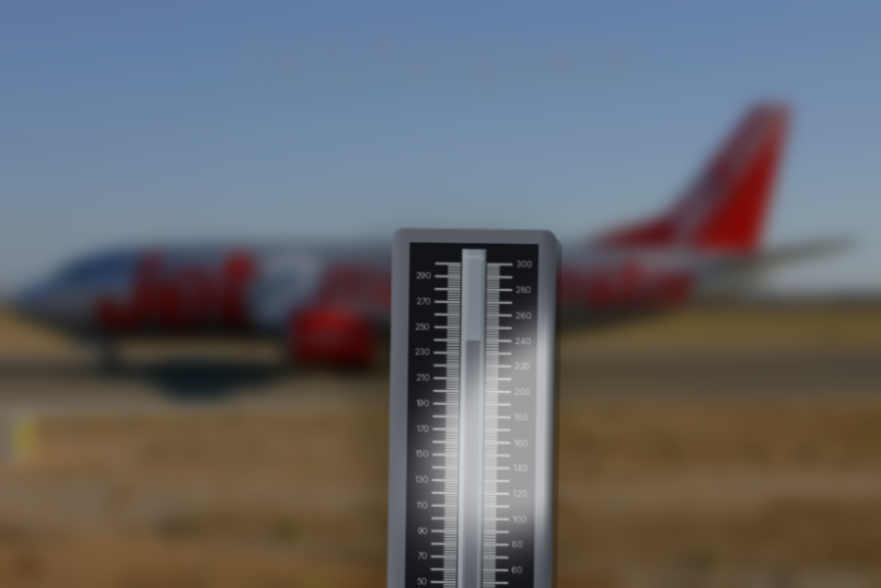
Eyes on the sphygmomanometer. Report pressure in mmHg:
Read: 240 mmHg
